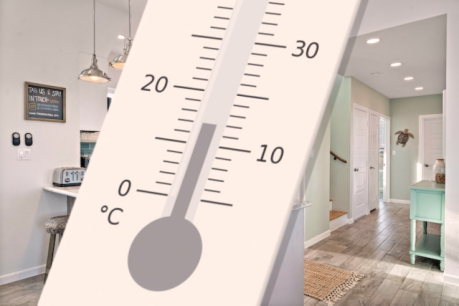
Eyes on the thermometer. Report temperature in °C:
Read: 14 °C
